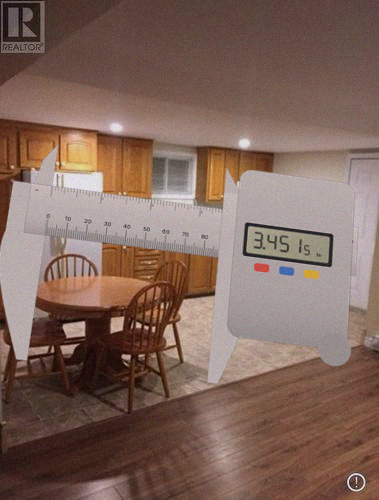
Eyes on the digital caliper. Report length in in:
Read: 3.4515 in
